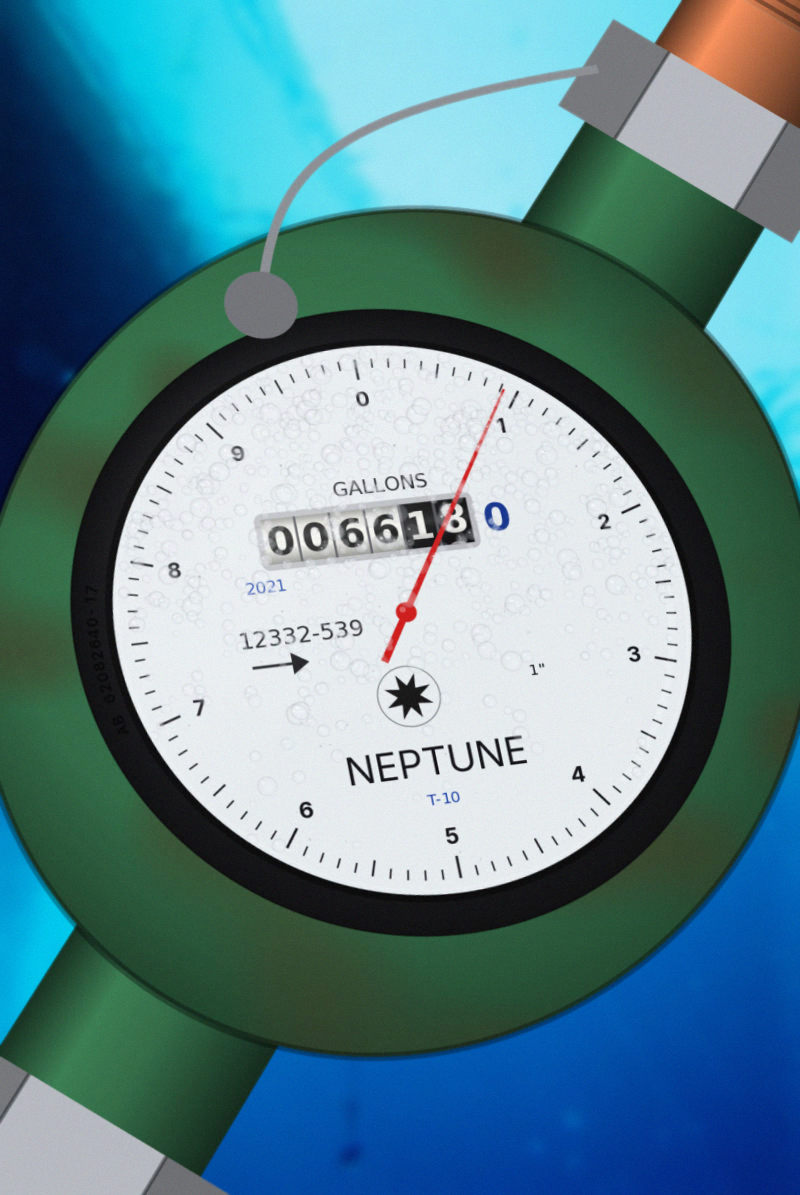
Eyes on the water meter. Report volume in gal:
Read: 66180.9 gal
